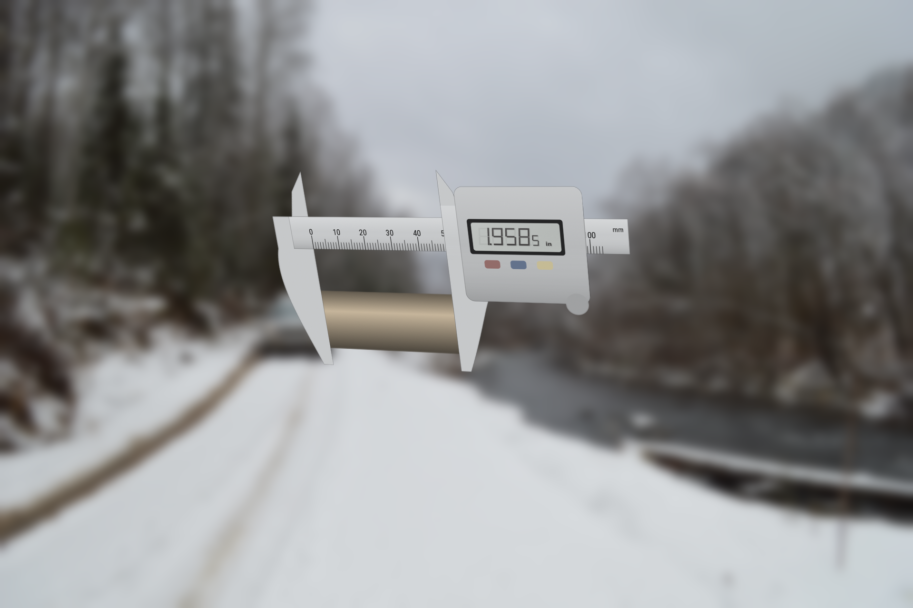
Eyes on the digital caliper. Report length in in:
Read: 1.9585 in
